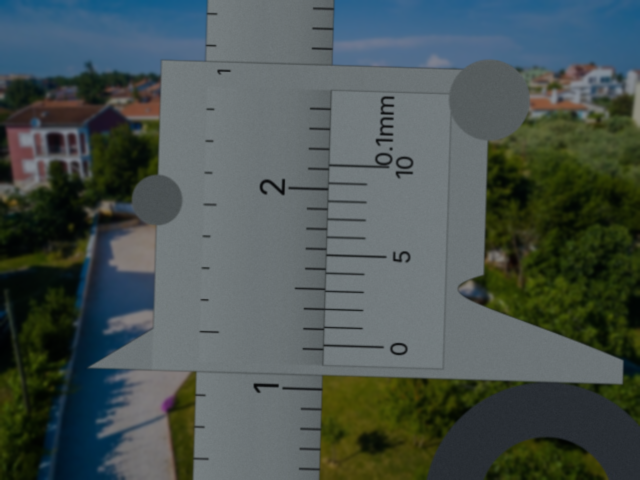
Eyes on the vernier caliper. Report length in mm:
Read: 12.2 mm
